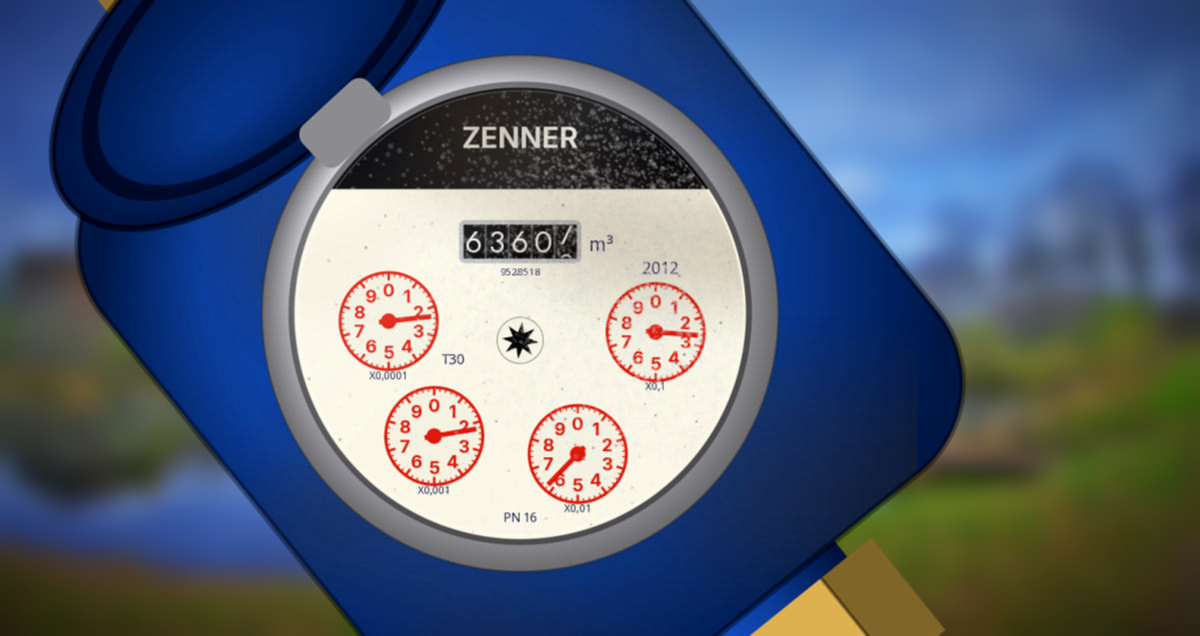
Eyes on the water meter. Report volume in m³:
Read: 63607.2622 m³
